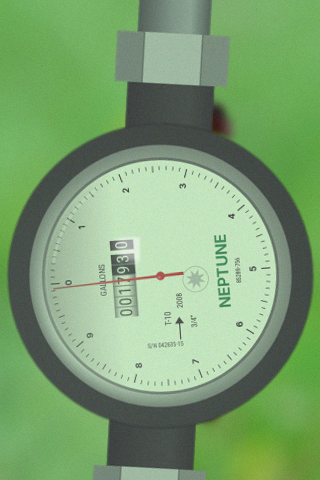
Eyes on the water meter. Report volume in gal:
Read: 17929.9 gal
